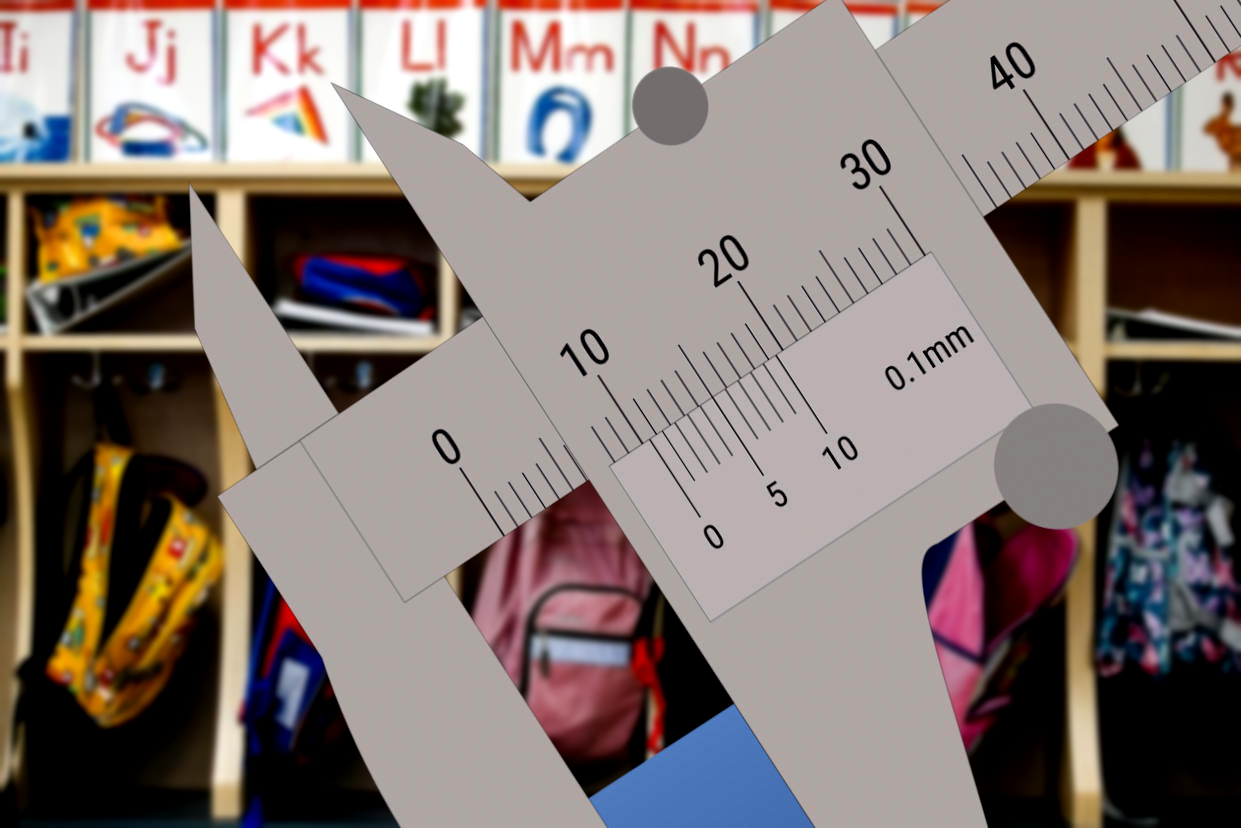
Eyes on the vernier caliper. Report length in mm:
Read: 10.5 mm
